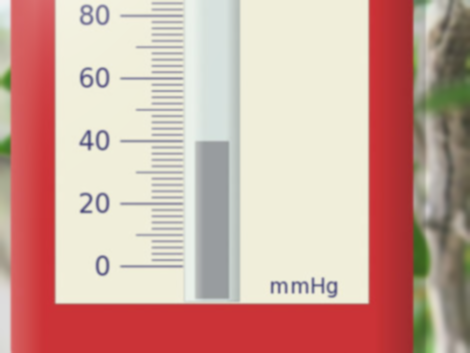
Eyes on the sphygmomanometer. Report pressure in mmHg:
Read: 40 mmHg
